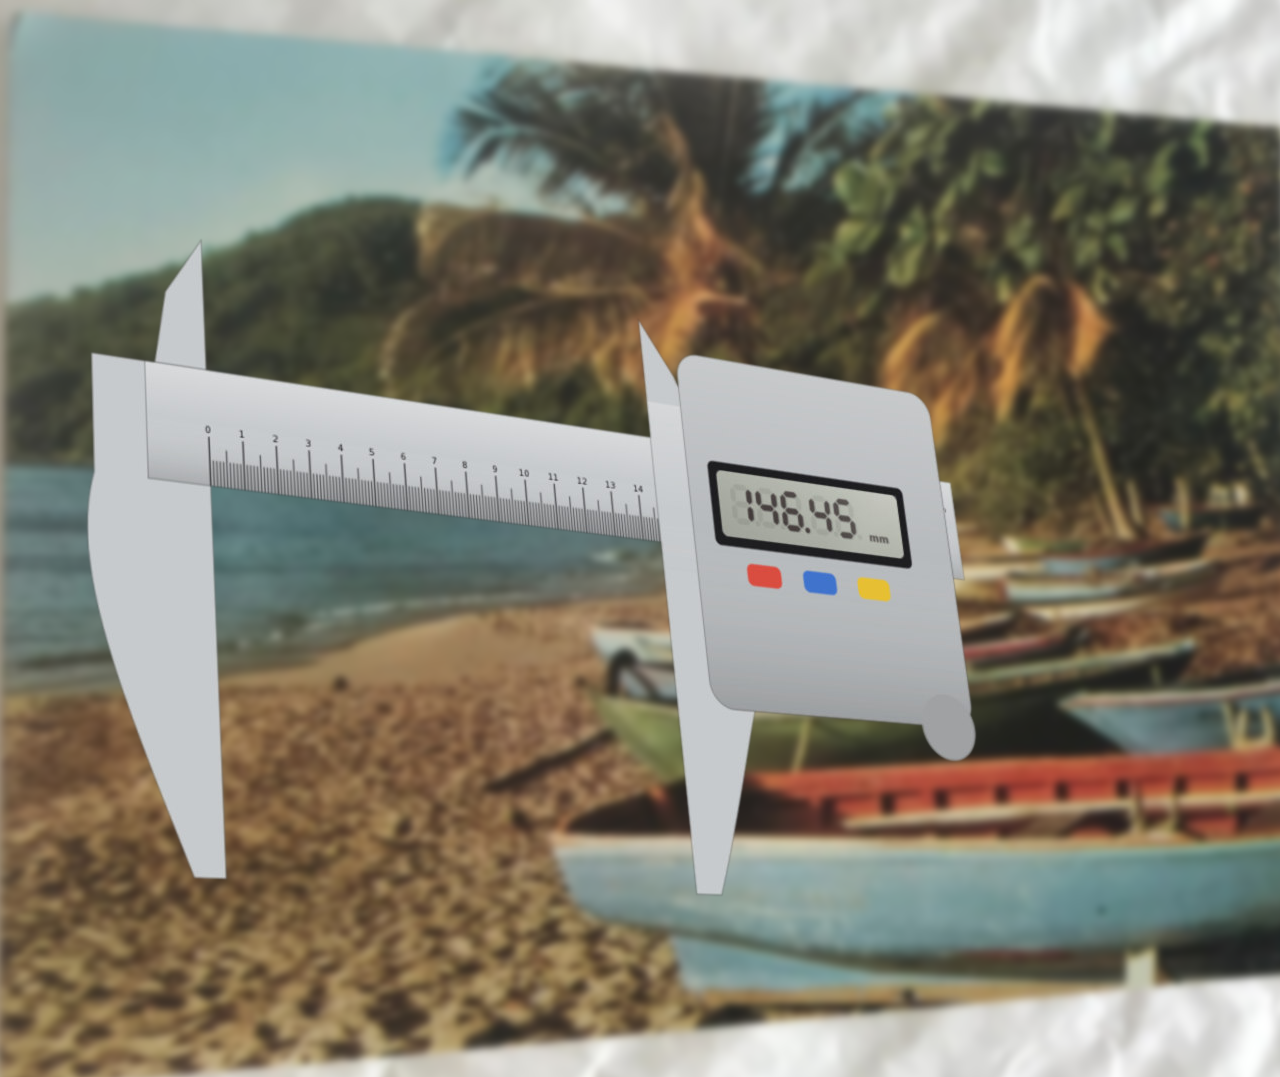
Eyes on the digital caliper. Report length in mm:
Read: 146.45 mm
